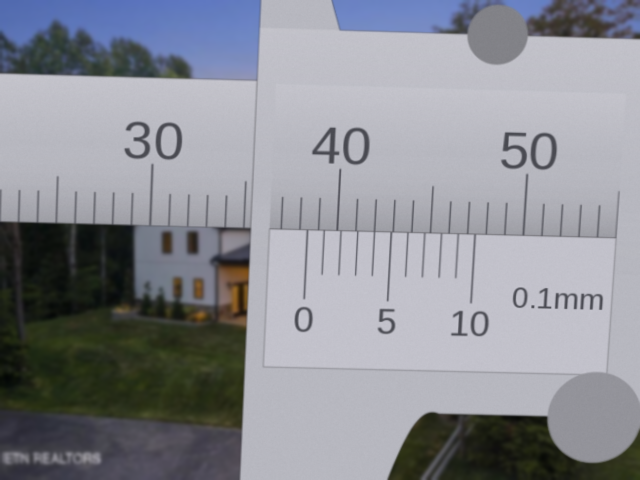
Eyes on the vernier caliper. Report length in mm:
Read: 38.4 mm
